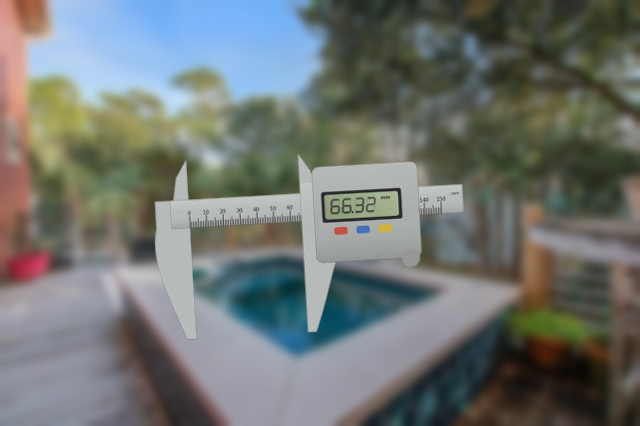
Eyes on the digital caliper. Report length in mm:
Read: 66.32 mm
